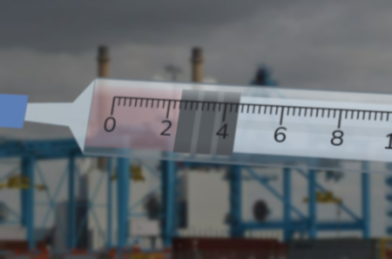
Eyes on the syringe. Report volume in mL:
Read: 2.4 mL
